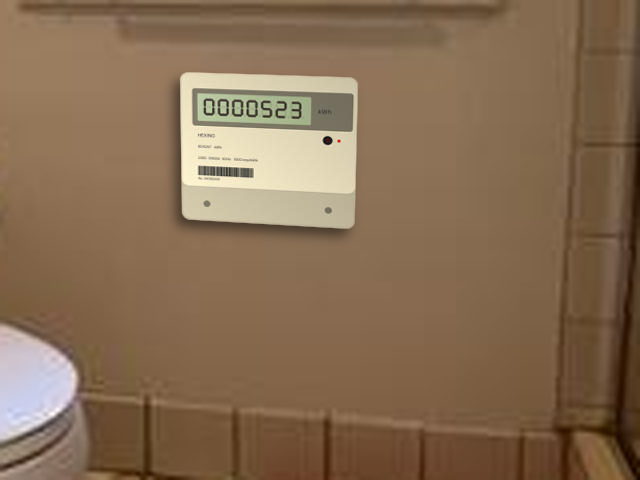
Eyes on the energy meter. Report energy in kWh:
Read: 523 kWh
